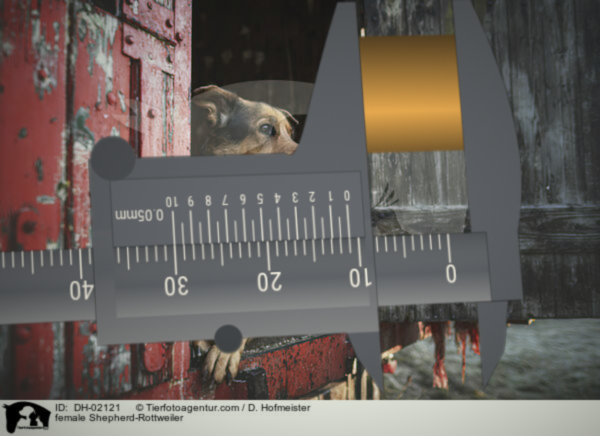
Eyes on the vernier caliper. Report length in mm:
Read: 11.0 mm
